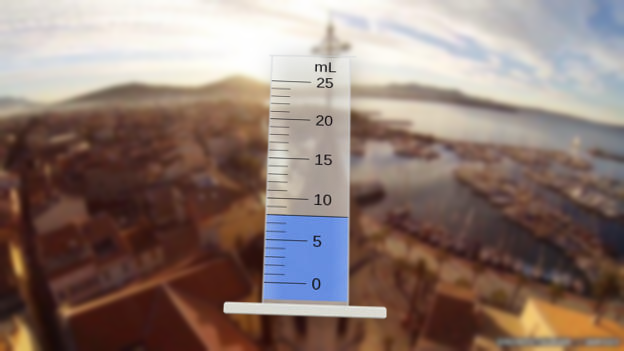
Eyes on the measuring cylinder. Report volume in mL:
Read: 8 mL
